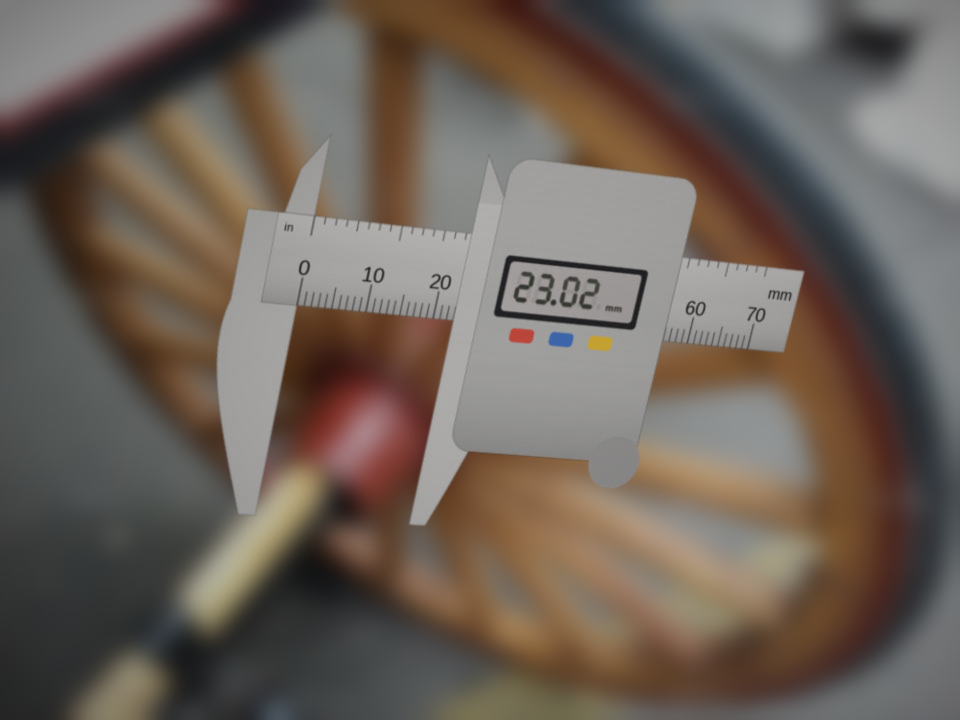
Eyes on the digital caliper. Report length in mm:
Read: 23.02 mm
